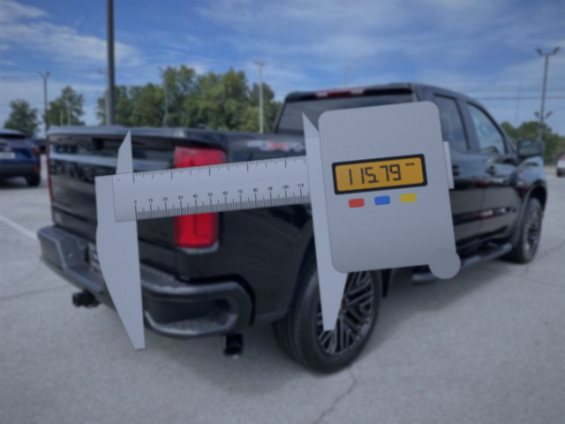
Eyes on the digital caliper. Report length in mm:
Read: 115.79 mm
